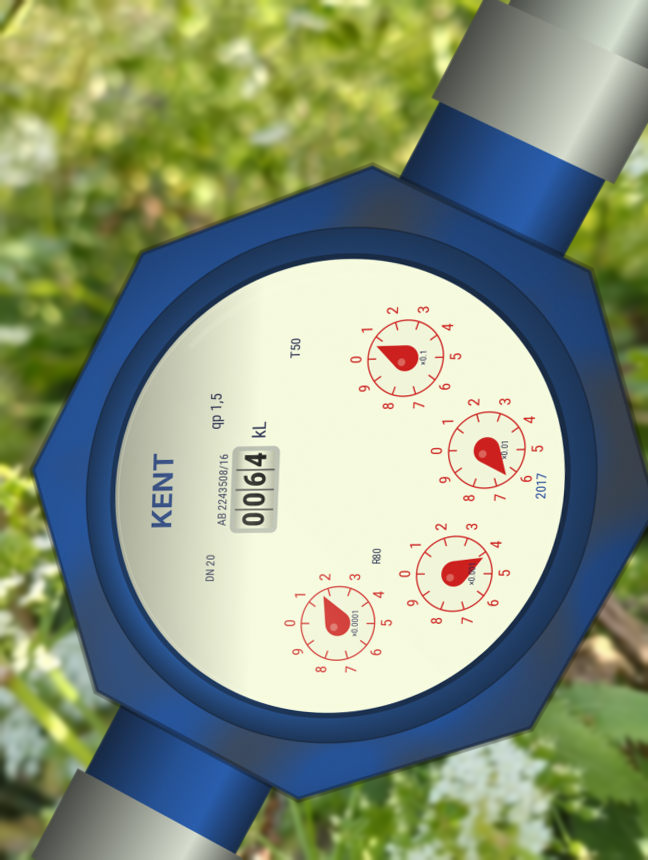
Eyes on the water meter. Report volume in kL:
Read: 64.0641 kL
